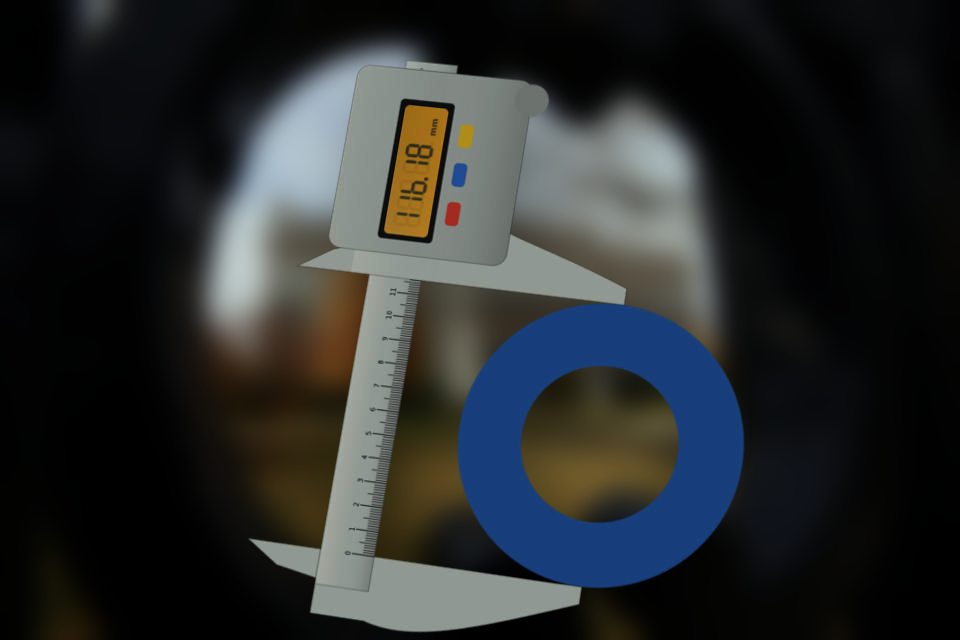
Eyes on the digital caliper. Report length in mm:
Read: 116.18 mm
